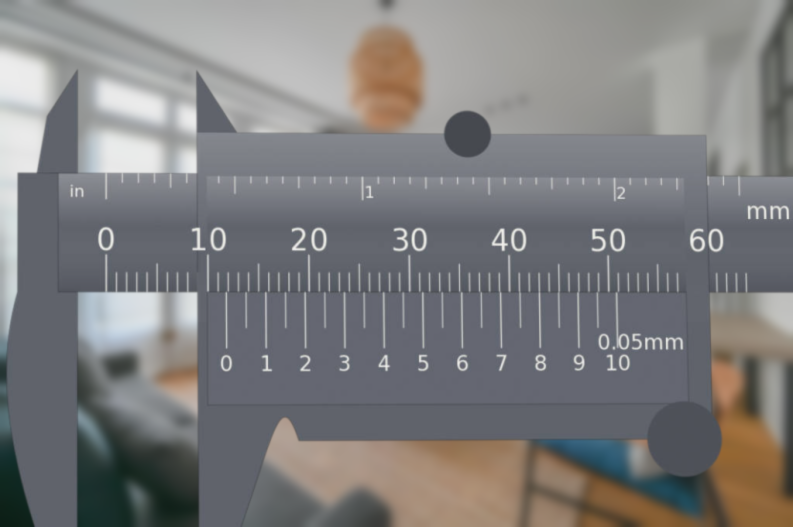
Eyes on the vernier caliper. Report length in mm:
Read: 11.8 mm
